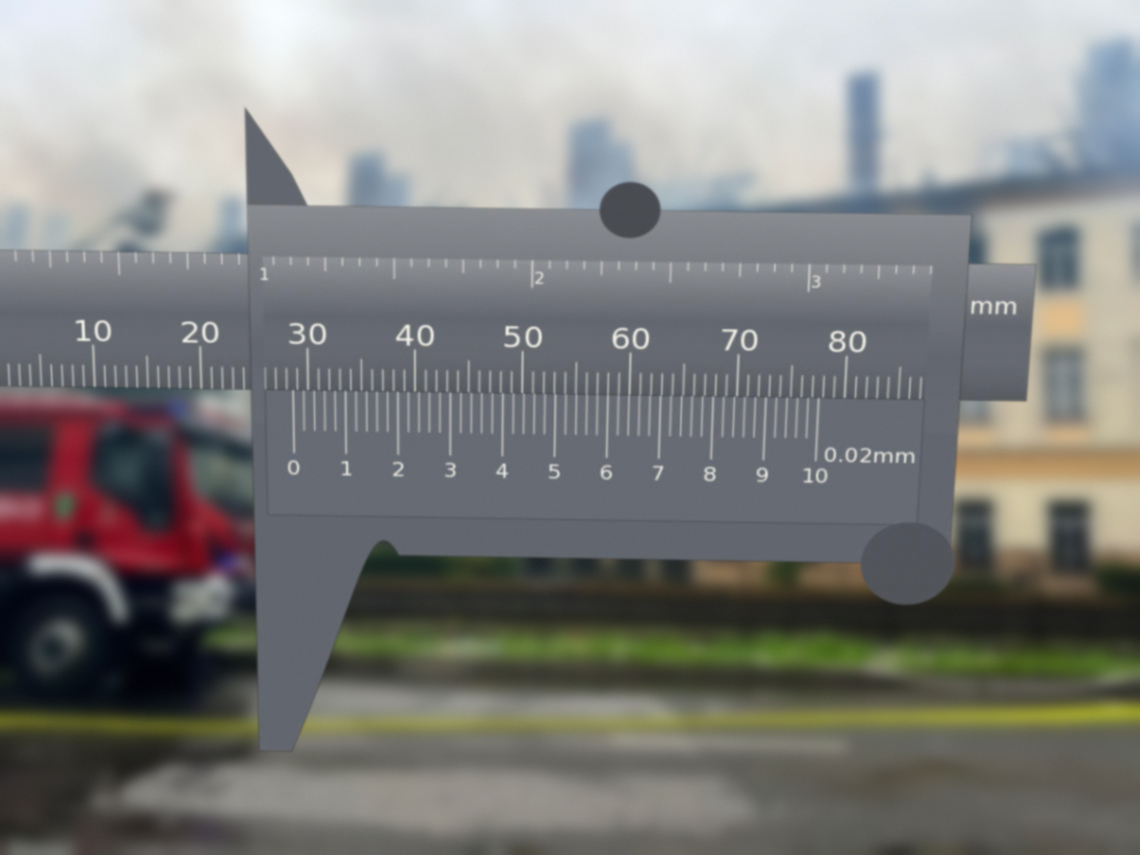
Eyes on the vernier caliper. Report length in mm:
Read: 28.6 mm
